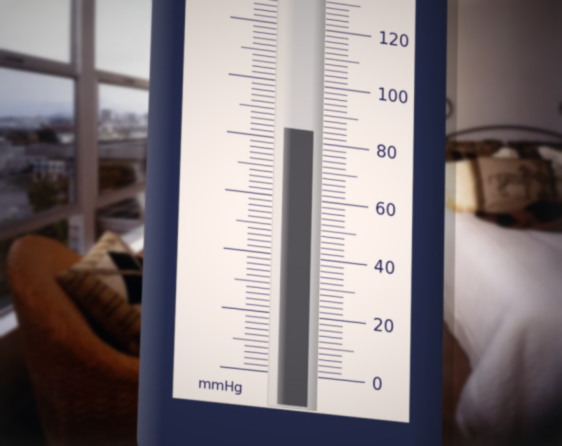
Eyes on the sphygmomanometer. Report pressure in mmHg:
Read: 84 mmHg
